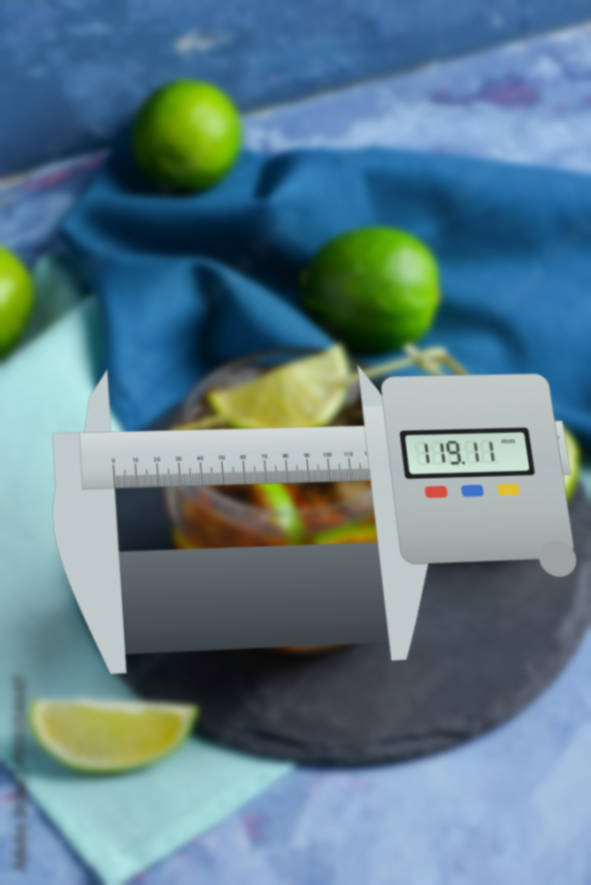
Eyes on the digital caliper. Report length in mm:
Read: 119.11 mm
